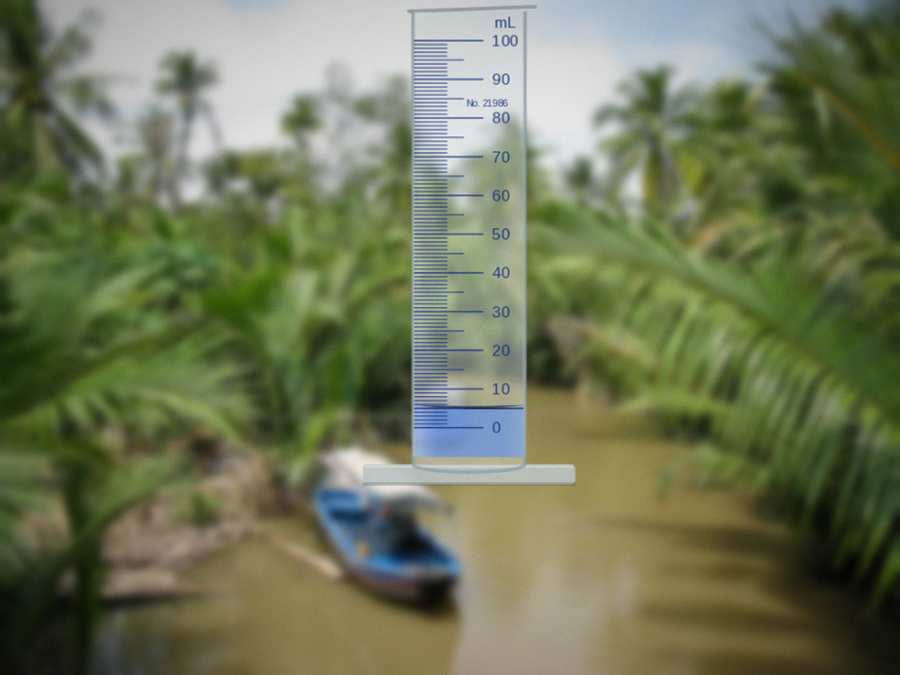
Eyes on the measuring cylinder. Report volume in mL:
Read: 5 mL
